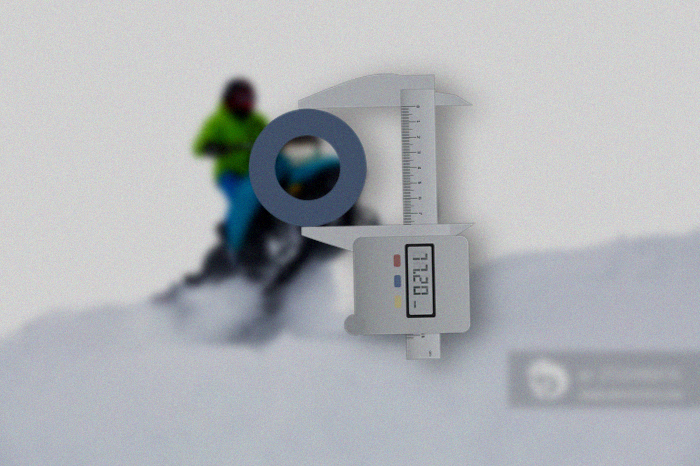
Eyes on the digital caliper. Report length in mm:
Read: 77.20 mm
